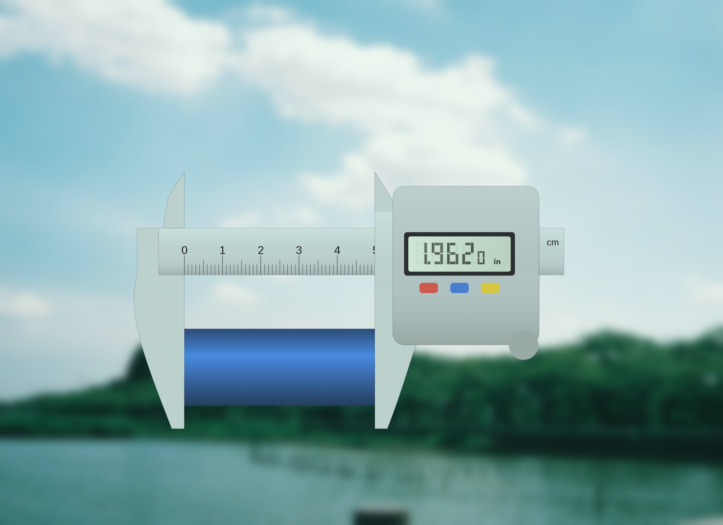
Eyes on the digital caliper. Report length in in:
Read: 1.9620 in
